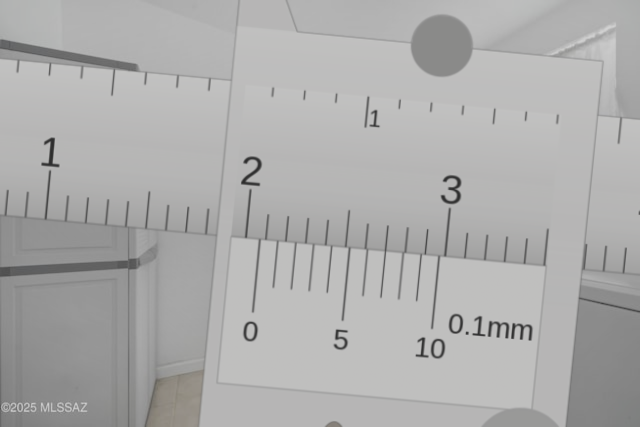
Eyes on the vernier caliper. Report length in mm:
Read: 20.7 mm
